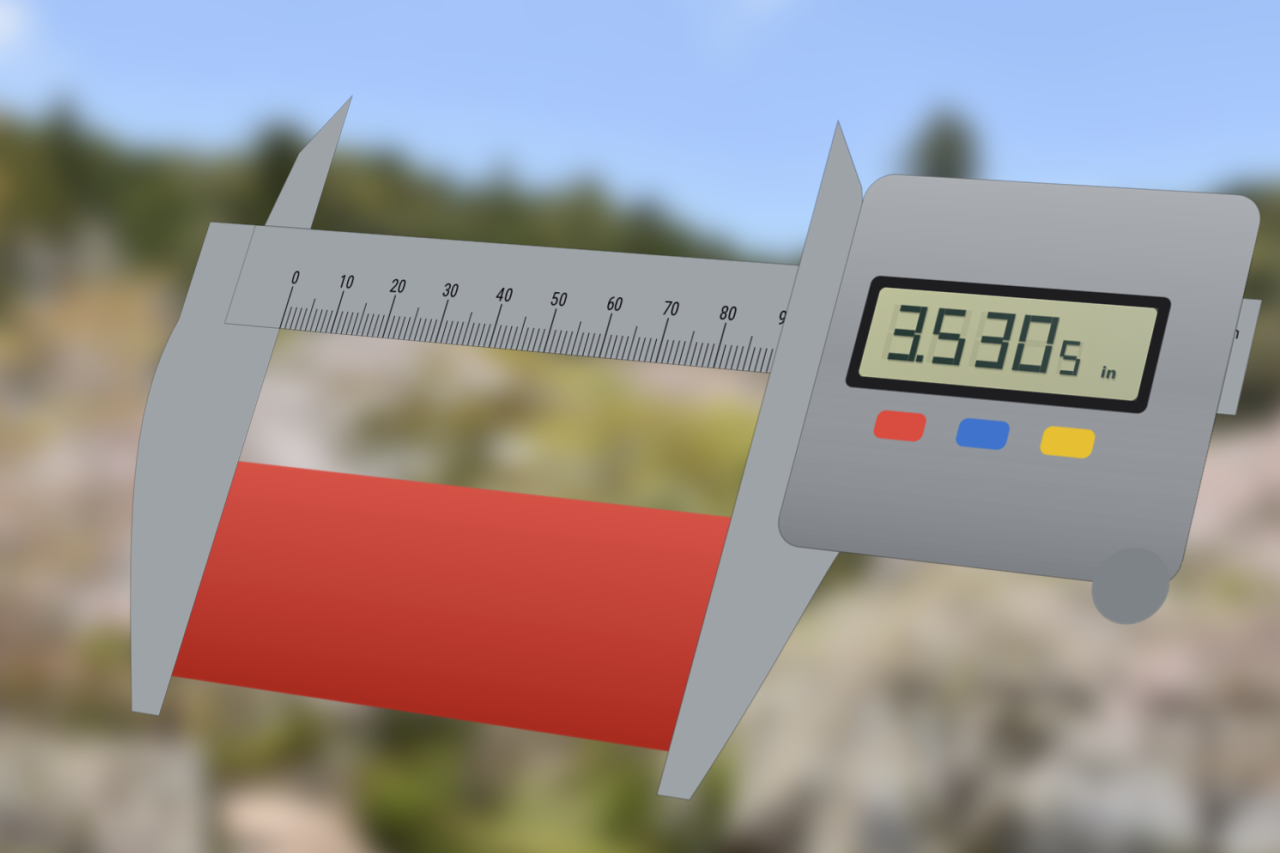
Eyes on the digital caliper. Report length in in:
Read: 3.5305 in
